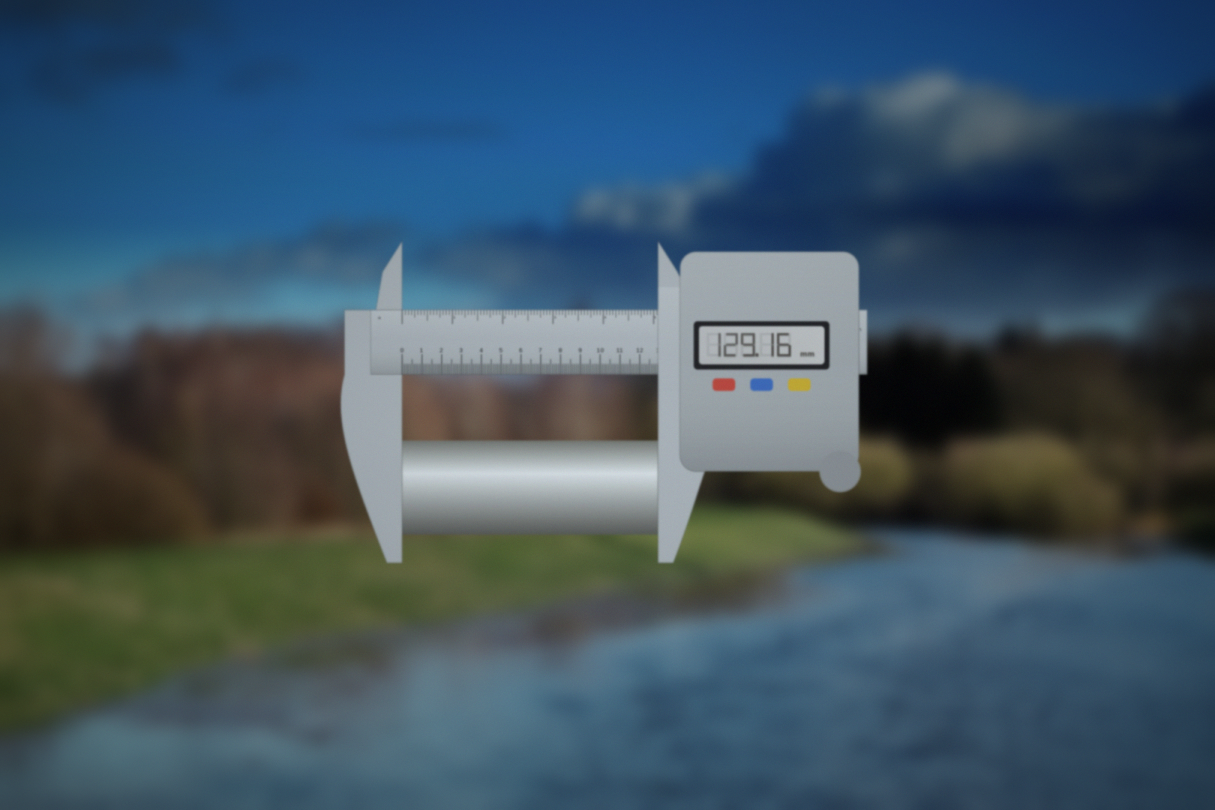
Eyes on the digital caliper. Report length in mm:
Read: 129.16 mm
